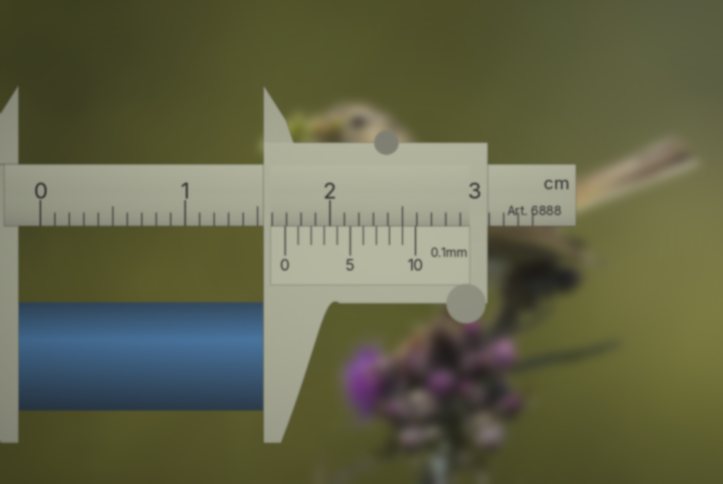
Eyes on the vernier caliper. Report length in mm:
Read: 16.9 mm
